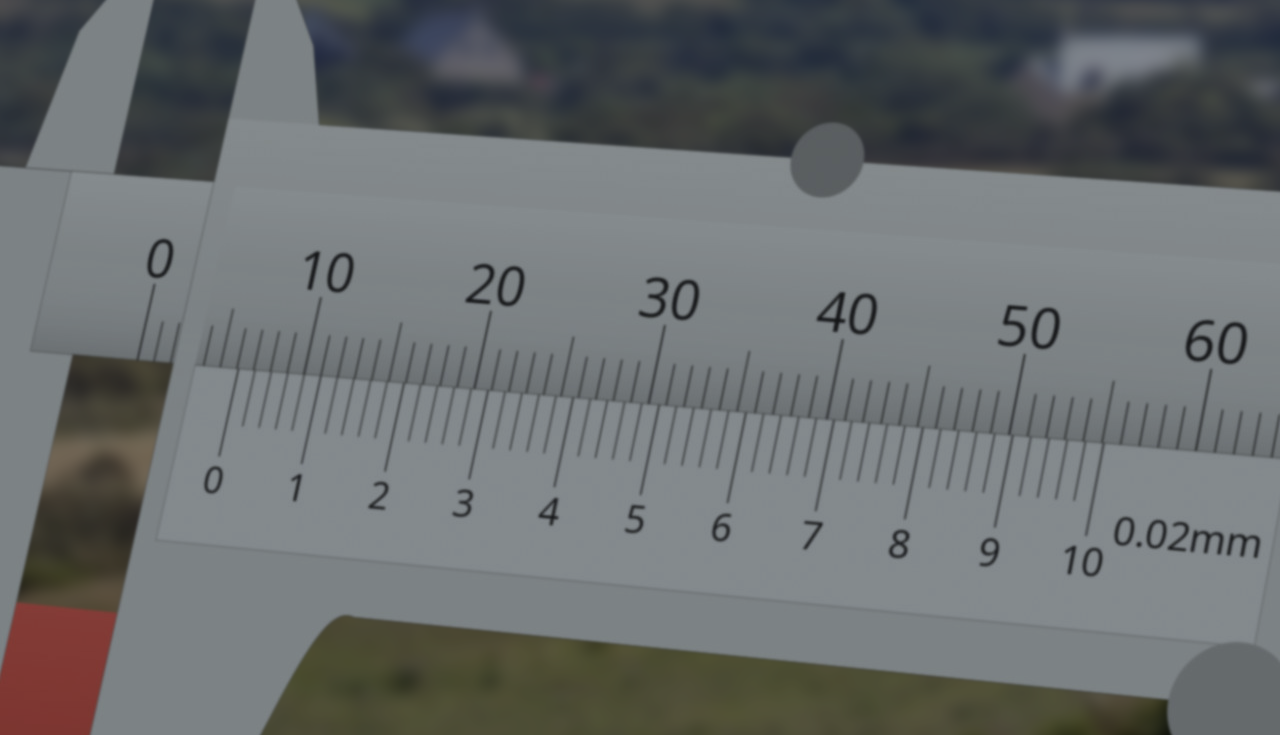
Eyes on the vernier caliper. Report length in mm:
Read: 6.1 mm
